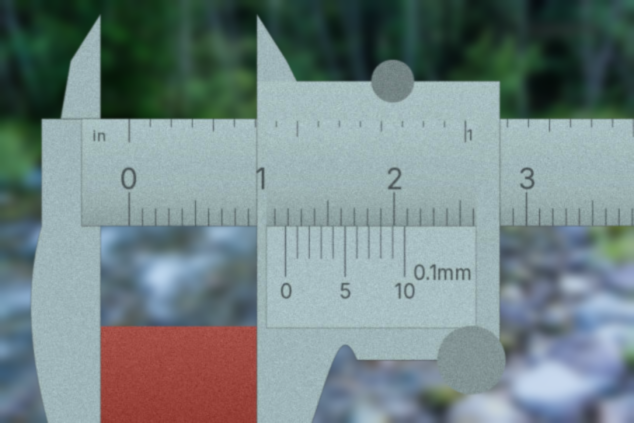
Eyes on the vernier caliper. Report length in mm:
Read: 11.8 mm
